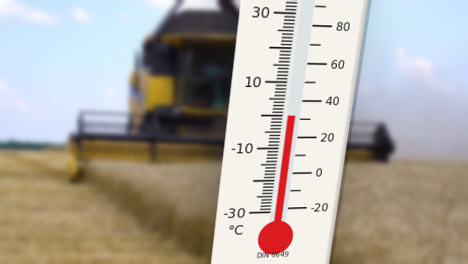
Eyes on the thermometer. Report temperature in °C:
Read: 0 °C
